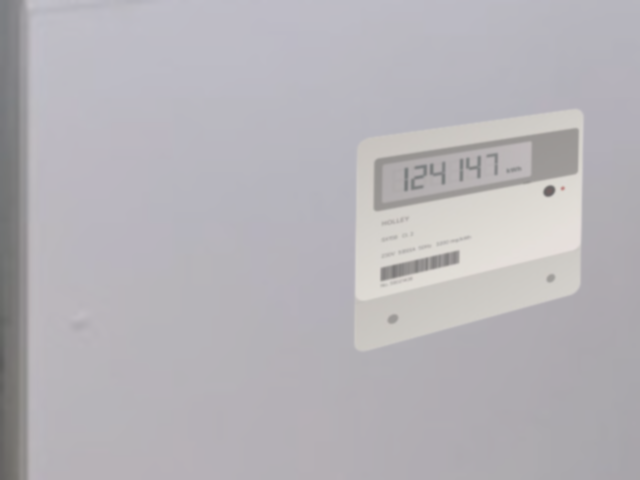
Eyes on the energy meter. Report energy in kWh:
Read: 124147 kWh
